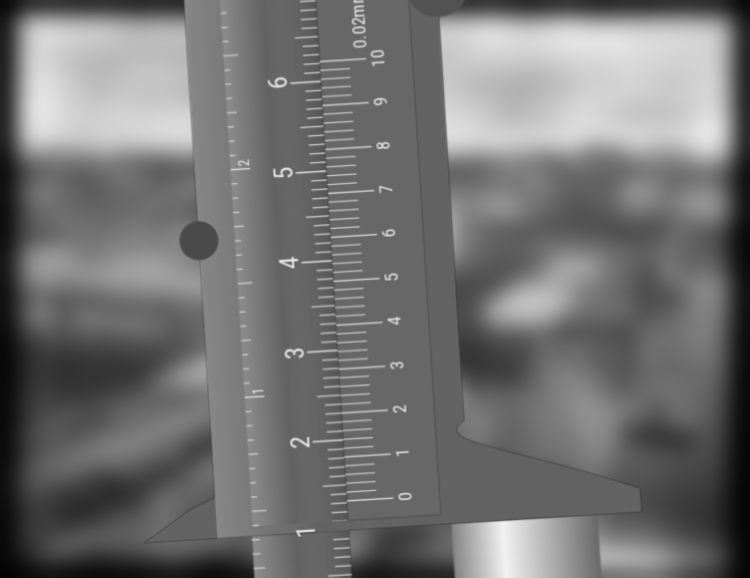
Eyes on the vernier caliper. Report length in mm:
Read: 13.2 mm
